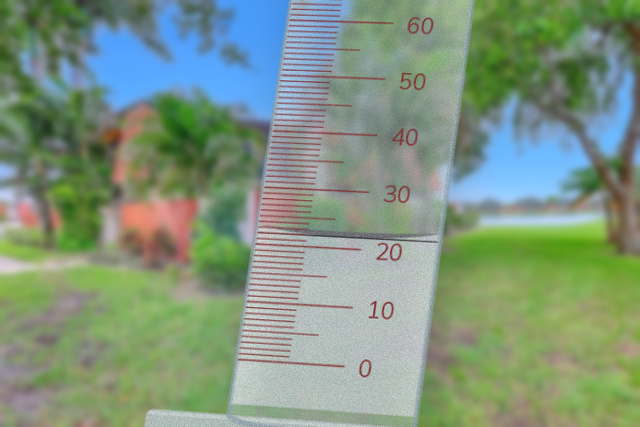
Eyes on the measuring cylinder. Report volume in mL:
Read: 22 mL
